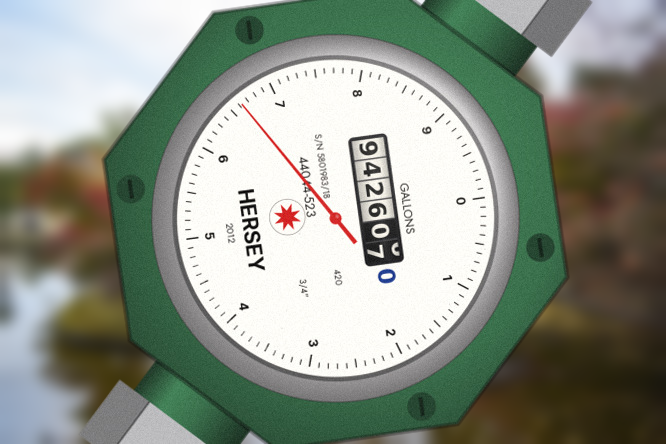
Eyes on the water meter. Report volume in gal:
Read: 9426066.6 gal
